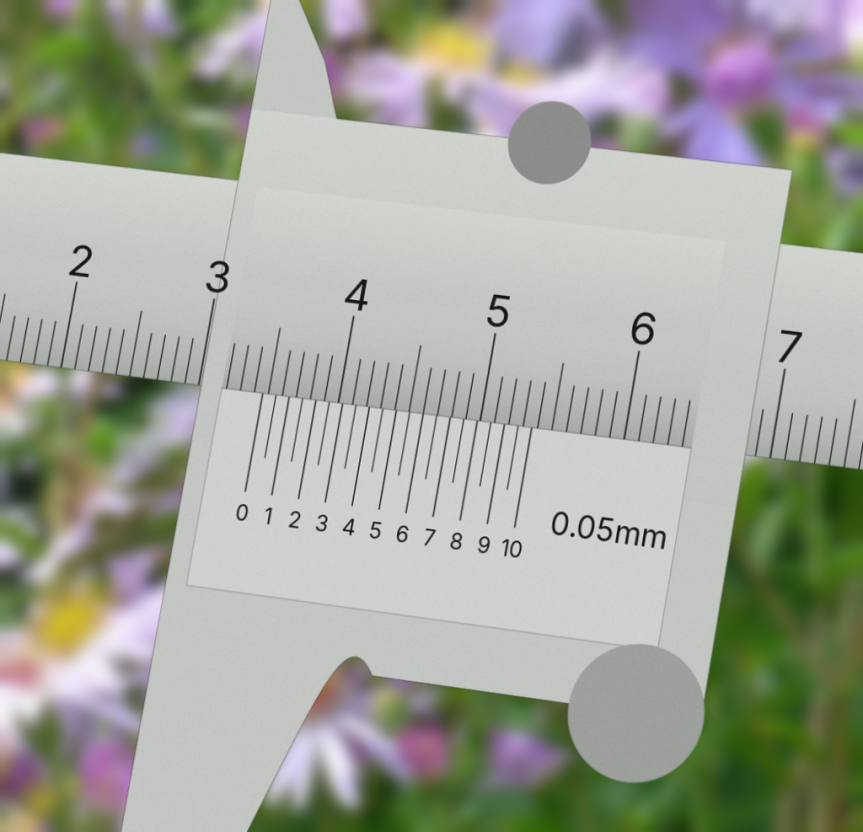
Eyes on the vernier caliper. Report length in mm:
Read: 34.6 mm
